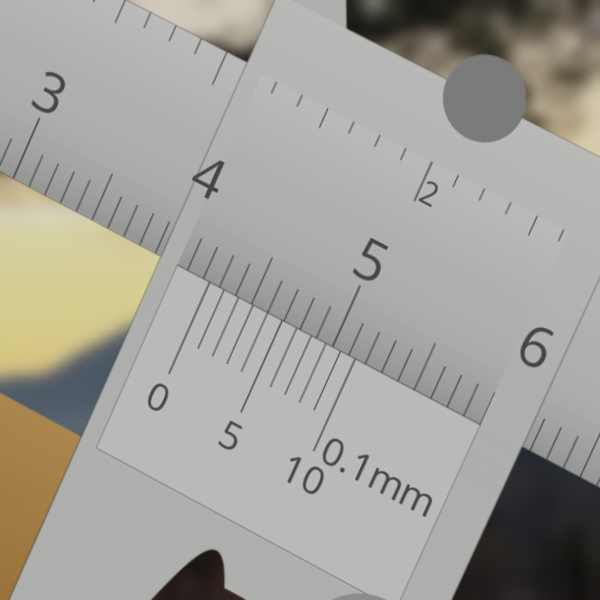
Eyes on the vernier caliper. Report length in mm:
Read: 42.4 mm
